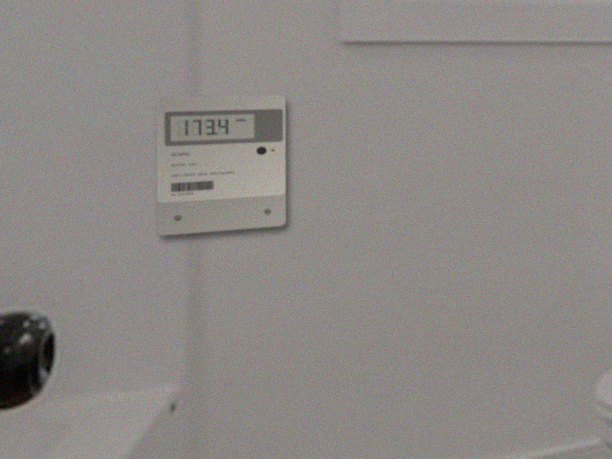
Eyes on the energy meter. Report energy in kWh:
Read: 173.4 kWh
